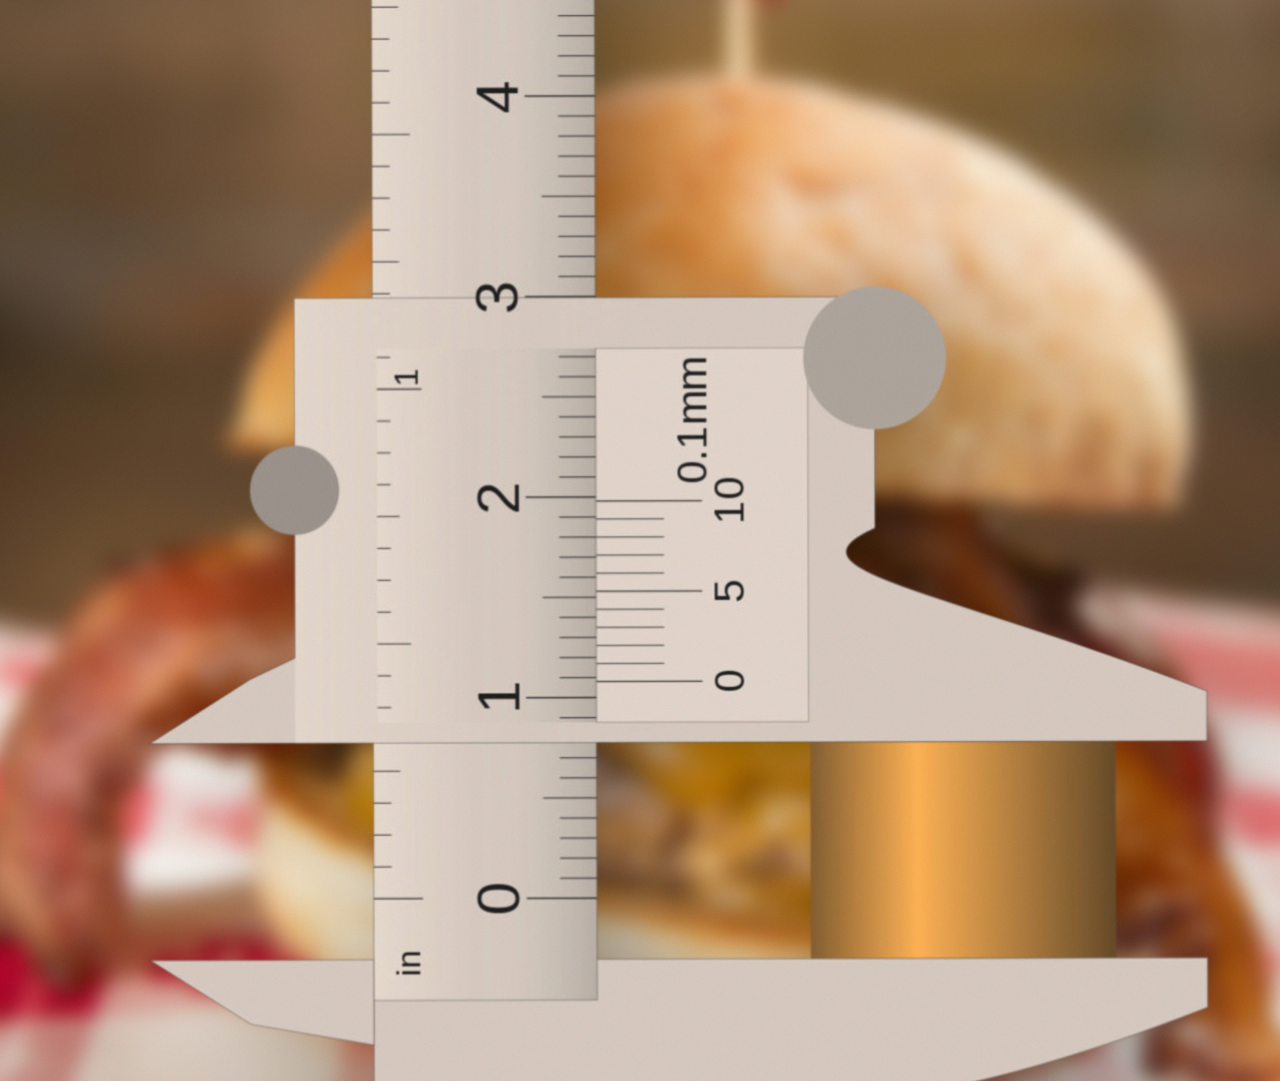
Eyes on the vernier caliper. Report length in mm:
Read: 10.8 mm
